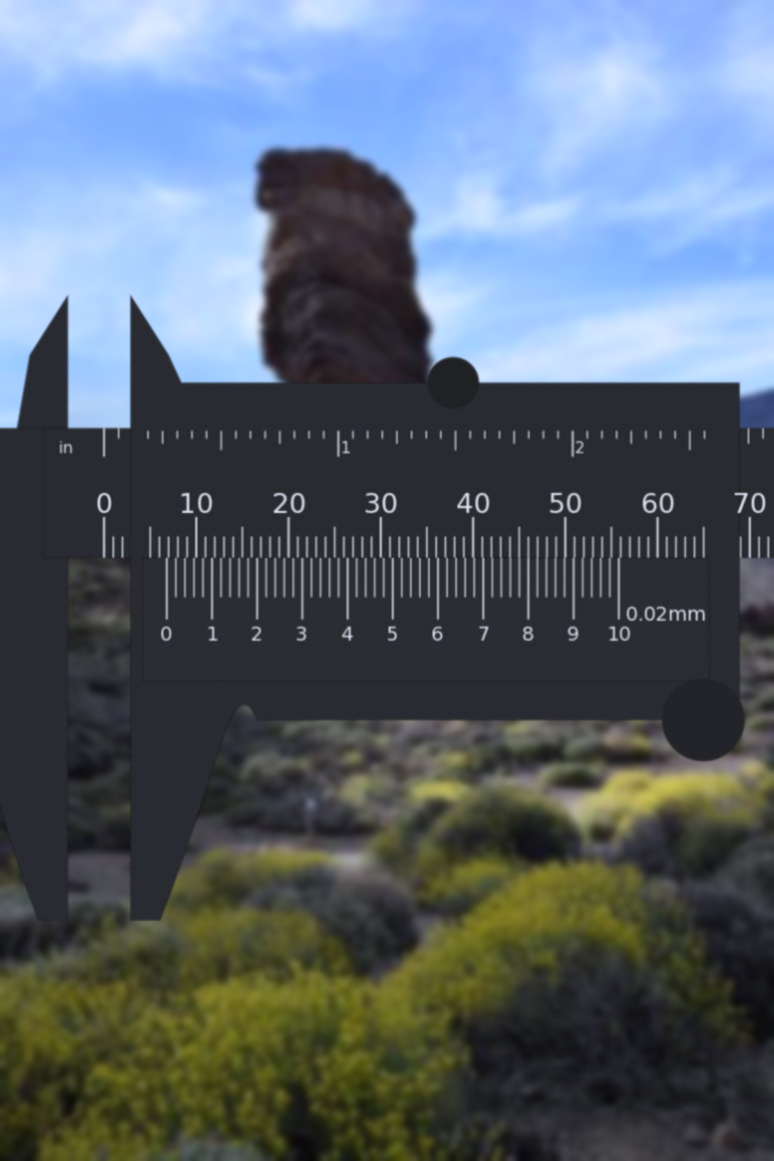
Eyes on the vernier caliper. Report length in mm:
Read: 6.8 mm
